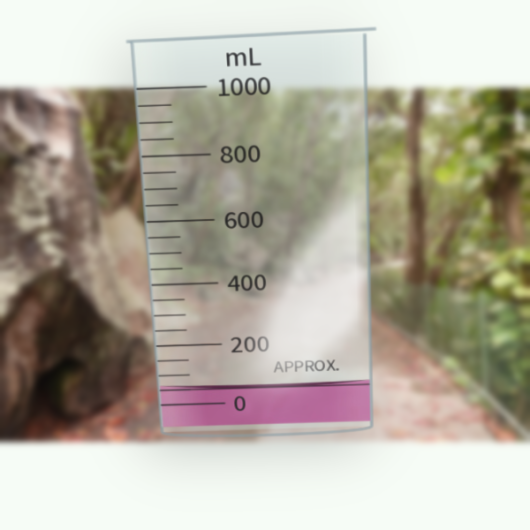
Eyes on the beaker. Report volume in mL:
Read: 50 mL
